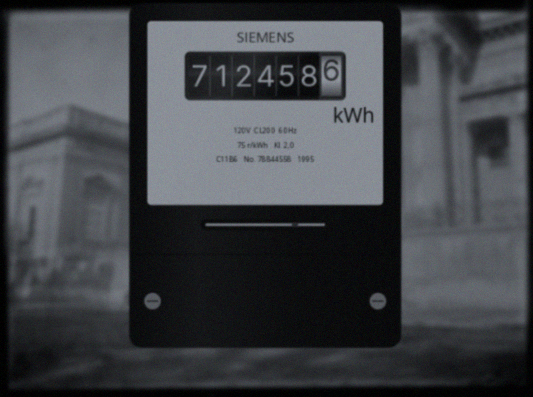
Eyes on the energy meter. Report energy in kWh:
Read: 712458.6 kWh
